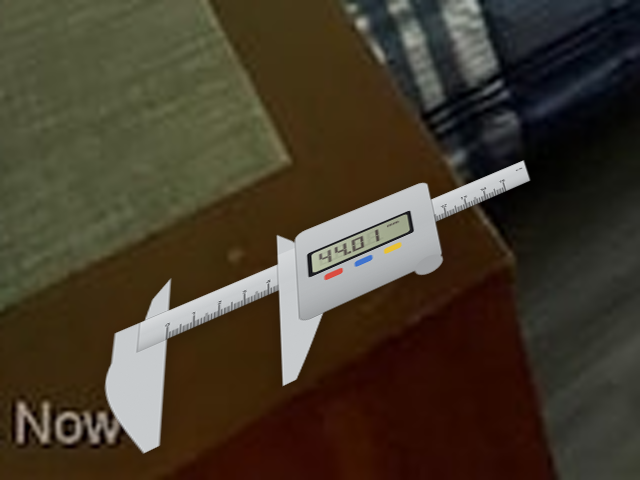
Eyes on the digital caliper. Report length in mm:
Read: 44.01 mm
